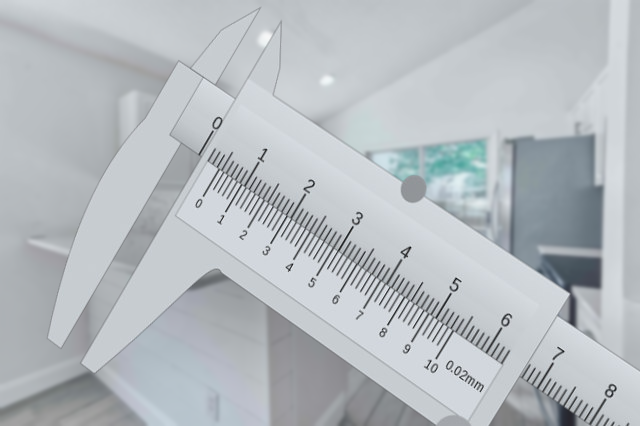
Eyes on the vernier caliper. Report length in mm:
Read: 4.5 mm
